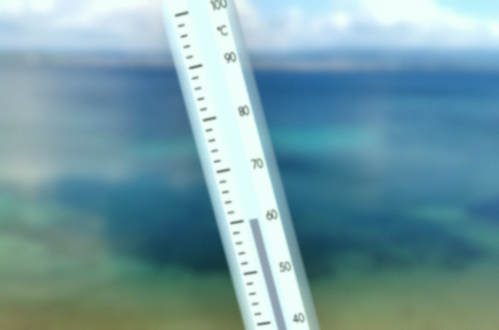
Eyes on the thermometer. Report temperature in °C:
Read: 60 °C
